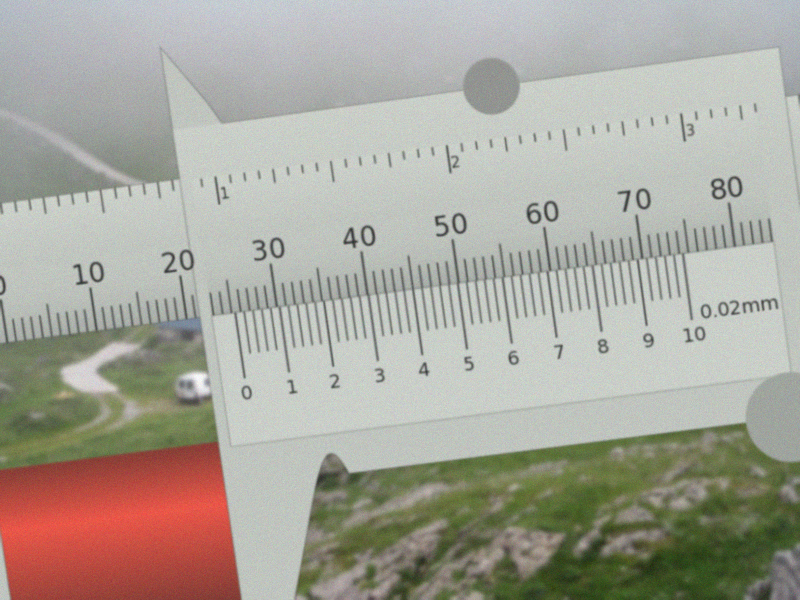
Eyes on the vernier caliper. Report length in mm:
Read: 25.4 mm
